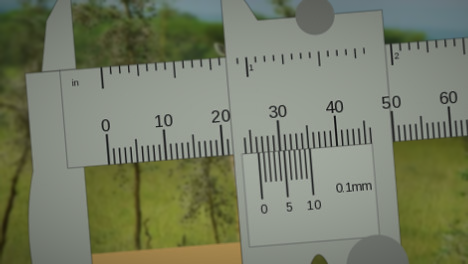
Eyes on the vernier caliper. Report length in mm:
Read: 26.2 mm
